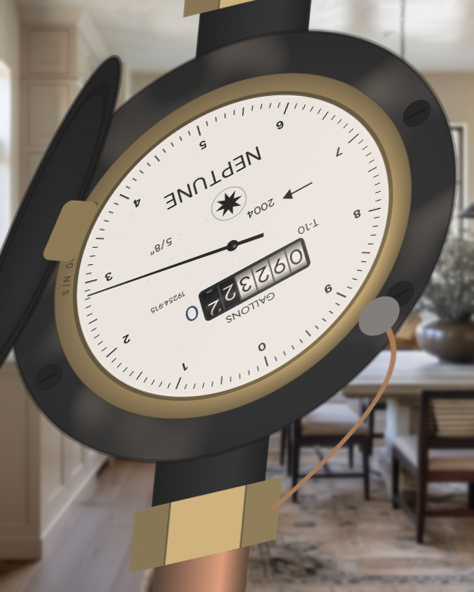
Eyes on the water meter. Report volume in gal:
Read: 923222.8 gal
